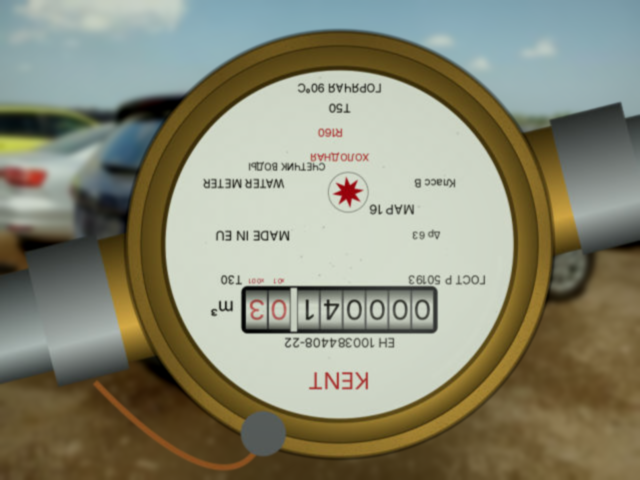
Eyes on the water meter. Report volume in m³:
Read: 41.03 m³
